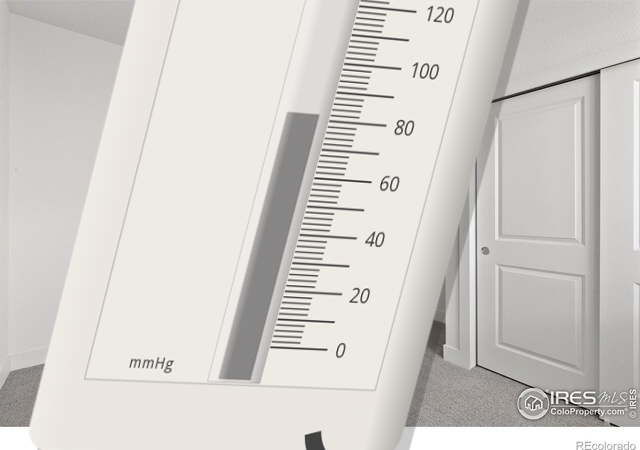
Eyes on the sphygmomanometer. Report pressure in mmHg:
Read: 82 mmHg
